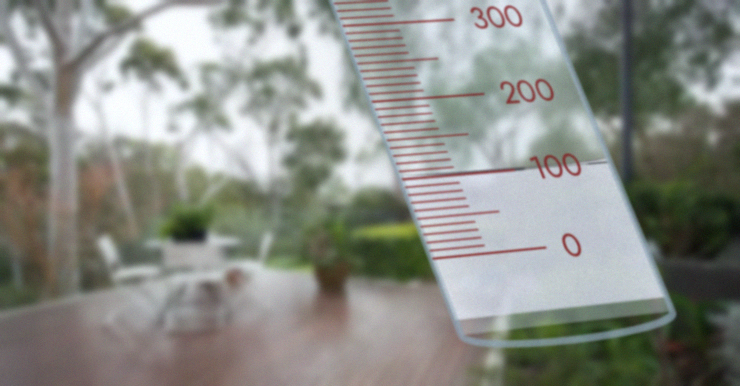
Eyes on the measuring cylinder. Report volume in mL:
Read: 100 mL
